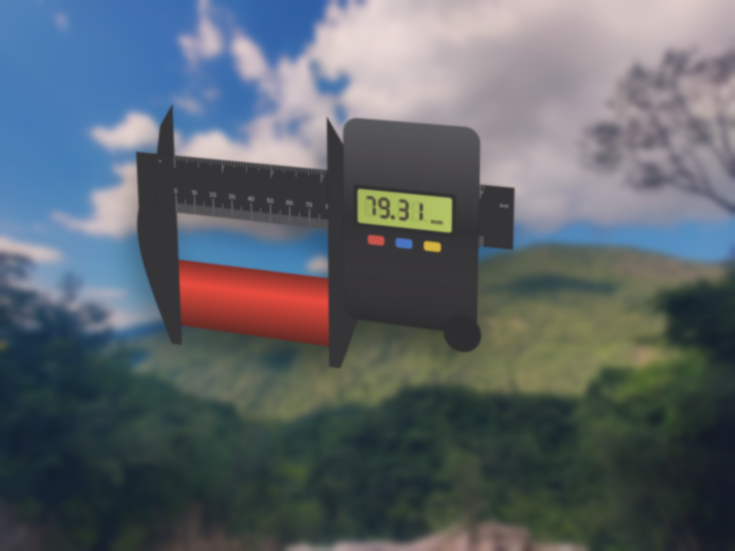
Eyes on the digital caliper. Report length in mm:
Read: 79.31 mm
